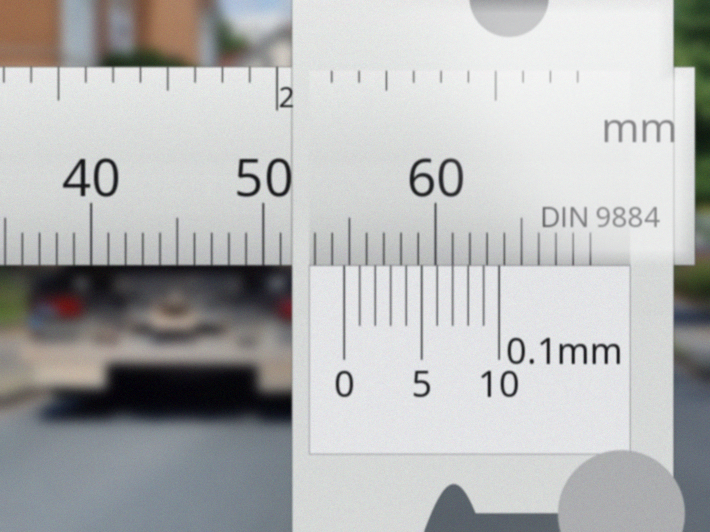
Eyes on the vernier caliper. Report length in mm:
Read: 54.7 mm
